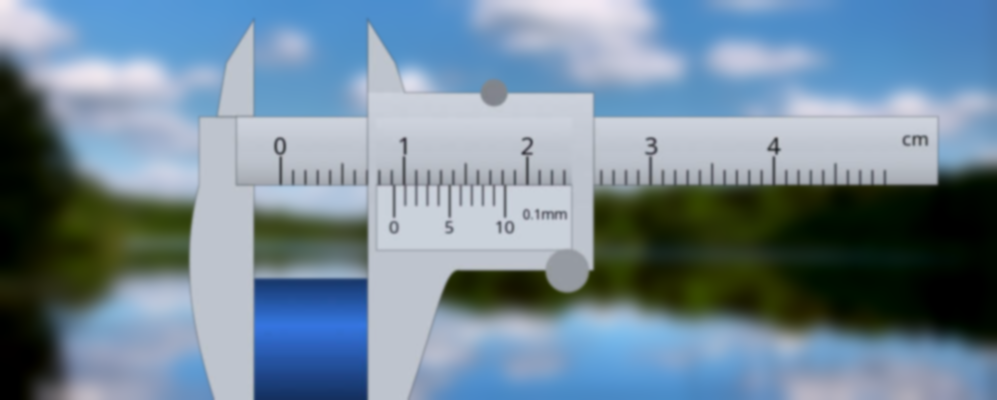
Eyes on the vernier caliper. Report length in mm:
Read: 9.2 mm
